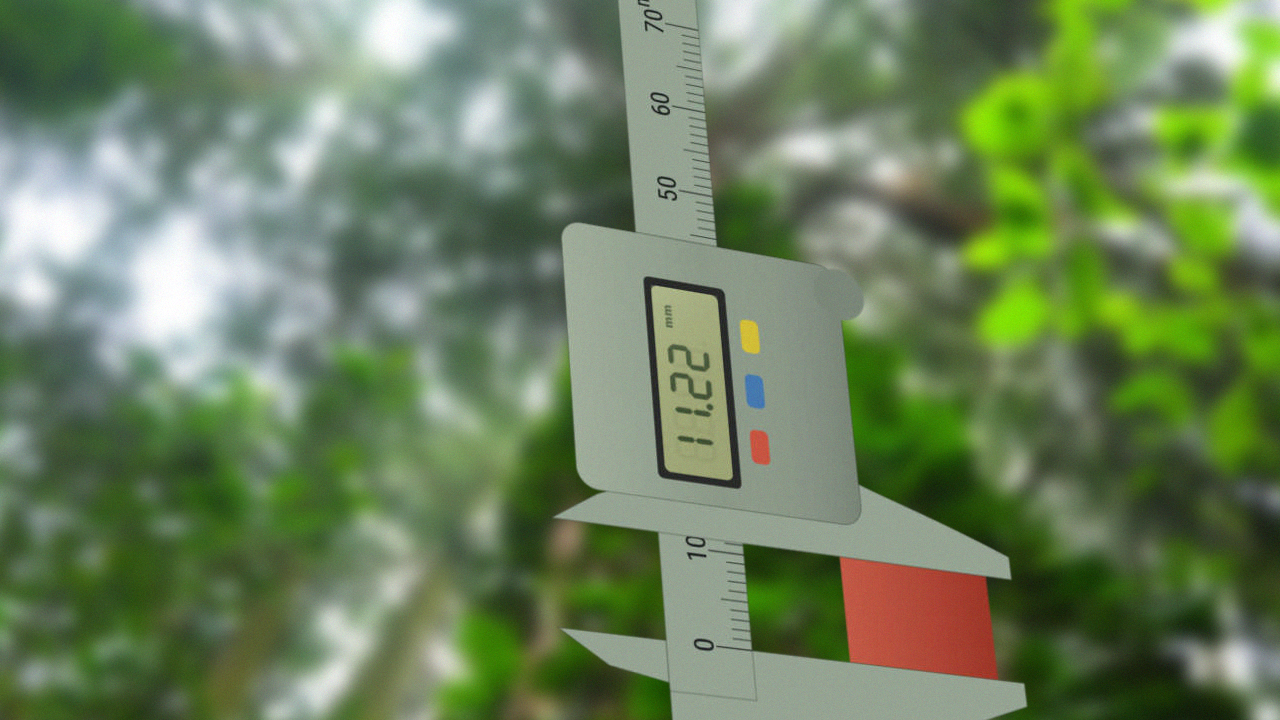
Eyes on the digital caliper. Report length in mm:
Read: 11.22 mm
